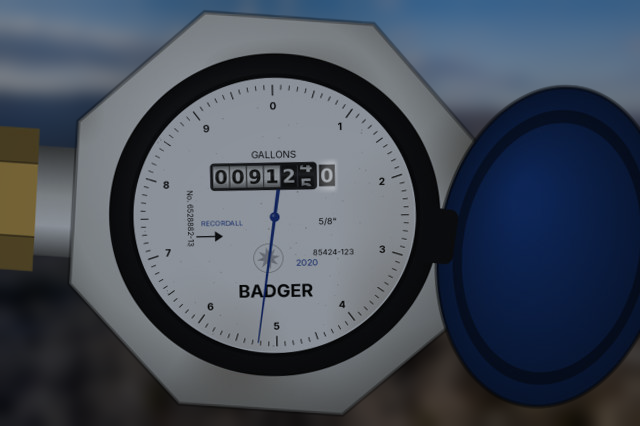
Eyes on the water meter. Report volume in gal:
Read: 91245.2 gal
